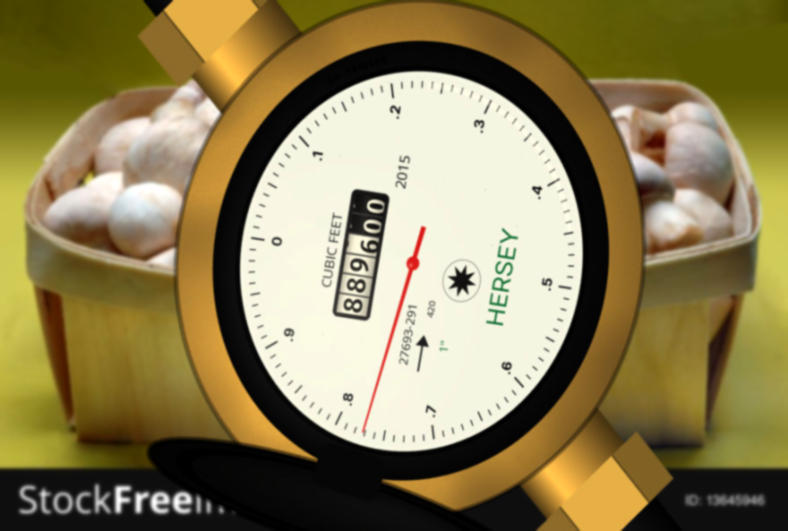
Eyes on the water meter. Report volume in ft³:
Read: 889599.77 ft³
